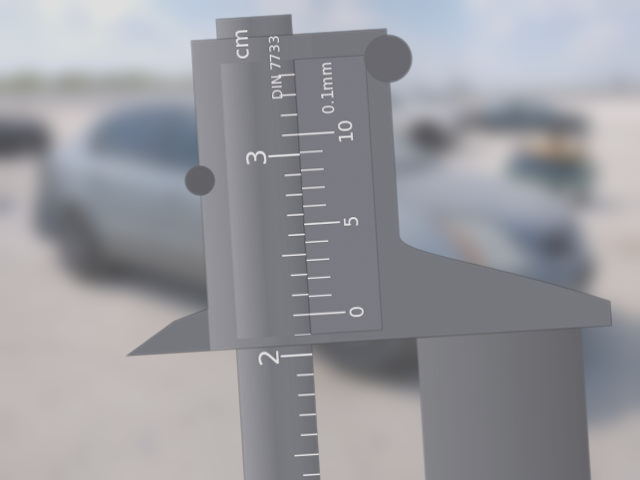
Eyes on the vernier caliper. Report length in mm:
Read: 22.0 mm
